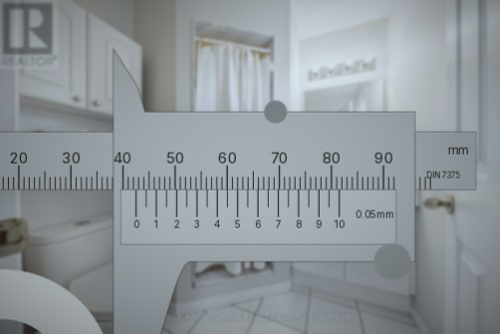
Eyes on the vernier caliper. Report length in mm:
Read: 42.5 mm
